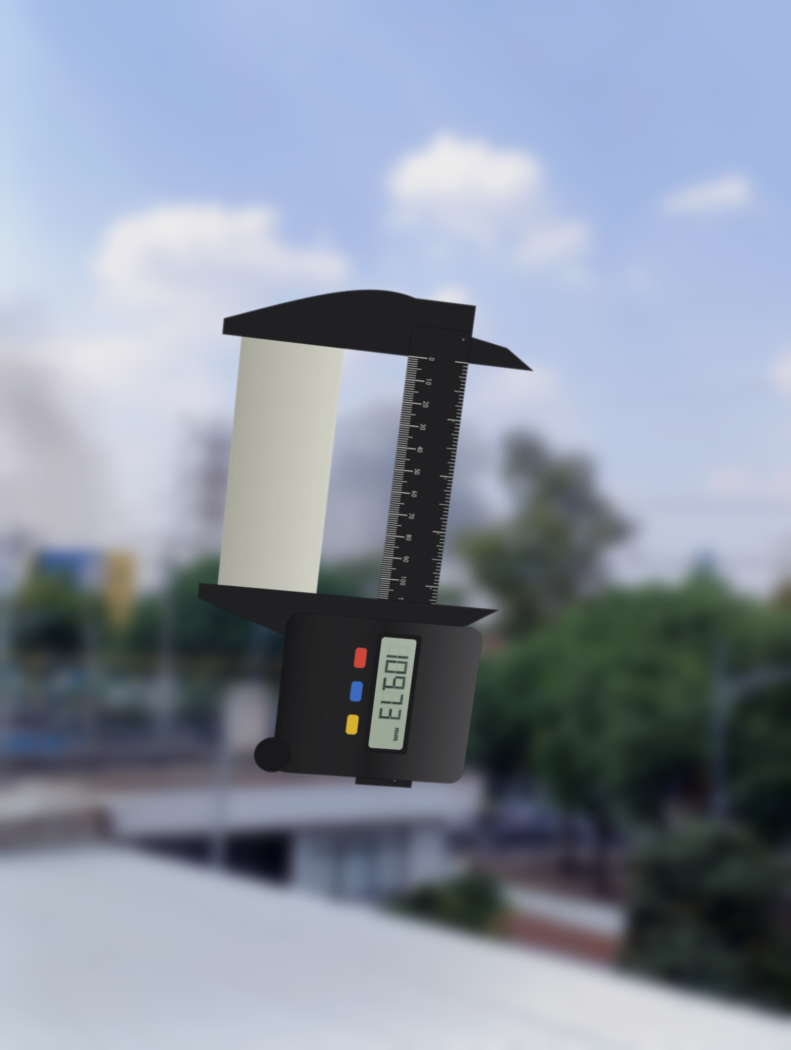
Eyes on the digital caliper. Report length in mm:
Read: 109.73 mm
